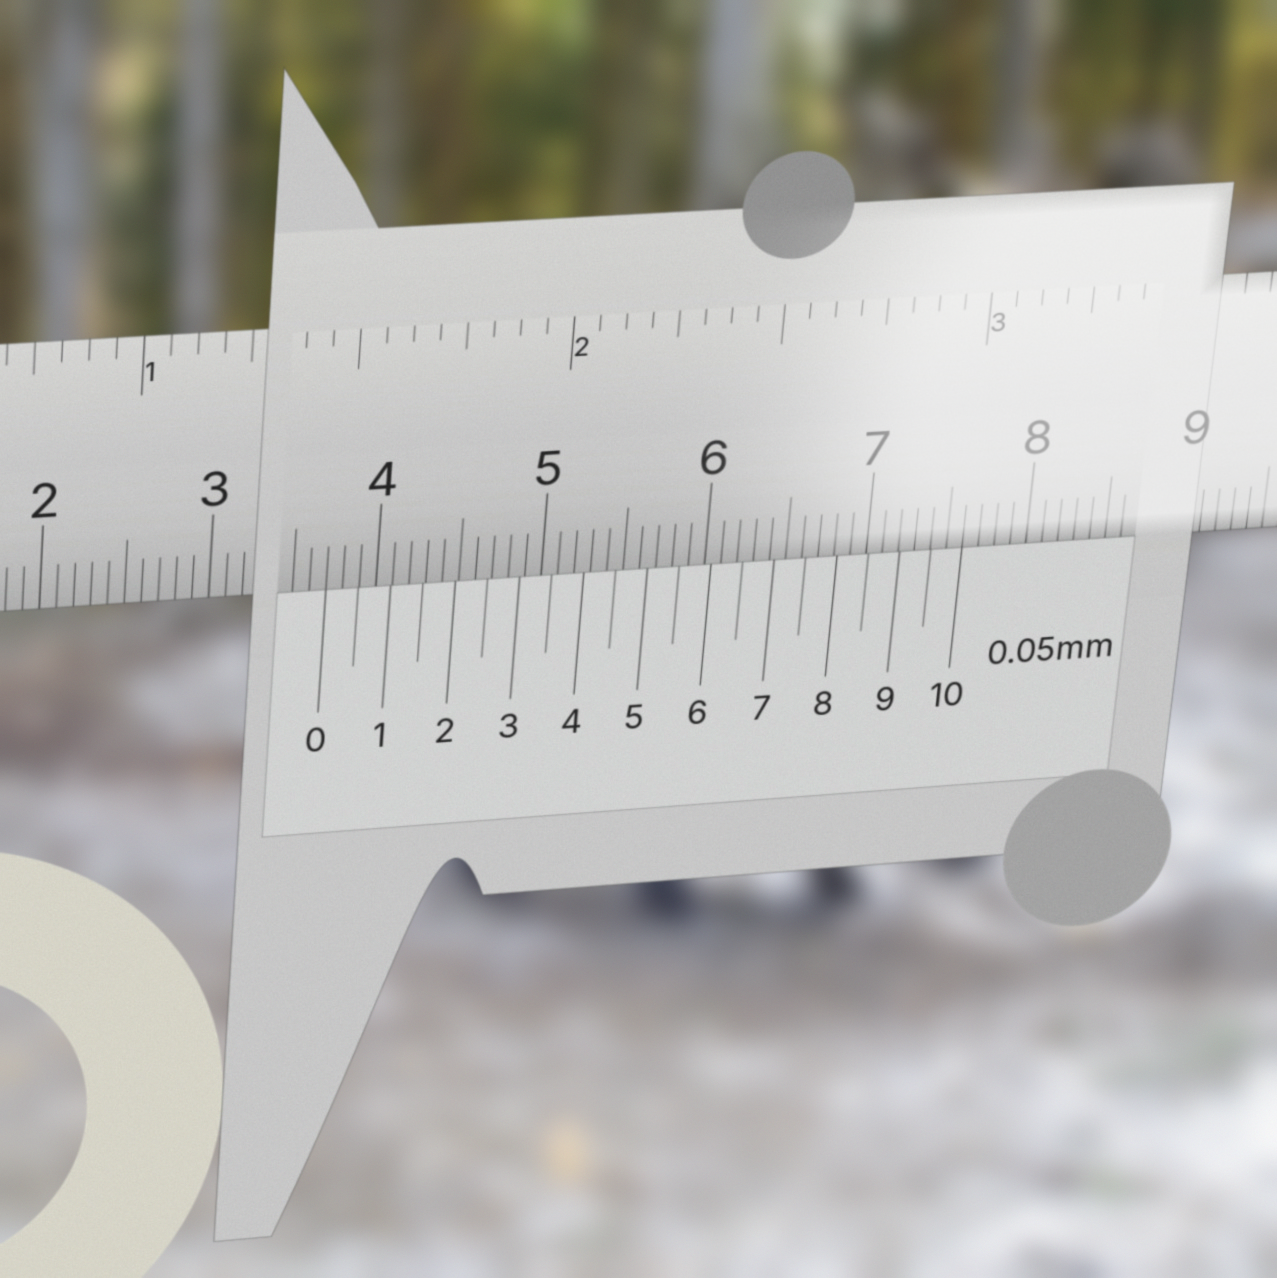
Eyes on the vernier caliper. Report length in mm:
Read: 37.0 mm
